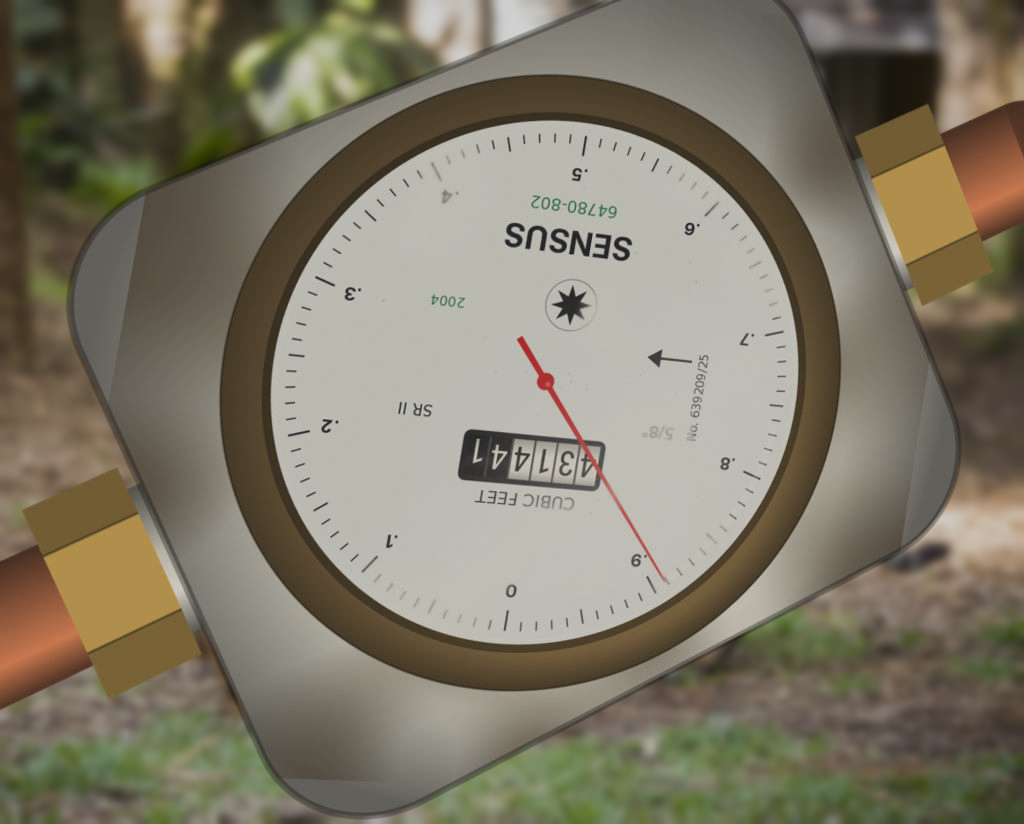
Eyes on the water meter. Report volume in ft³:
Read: 431440.89 ft³
